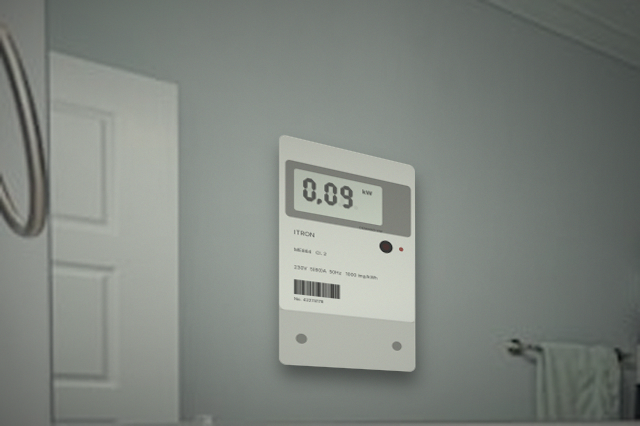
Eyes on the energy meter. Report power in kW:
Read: 0.09 kW
